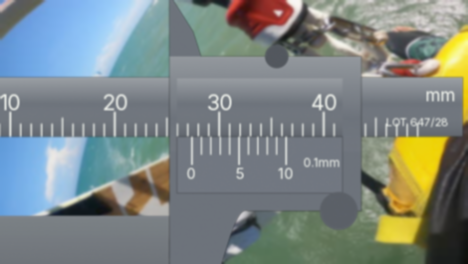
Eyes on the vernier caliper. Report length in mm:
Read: 27.4 mm
